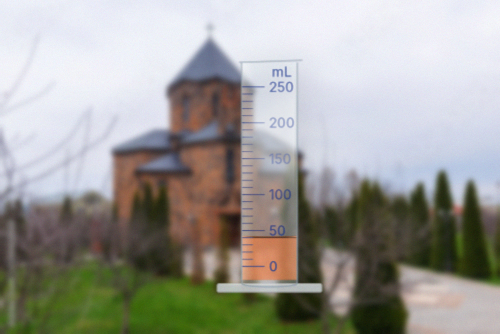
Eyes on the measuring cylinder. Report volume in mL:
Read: 40 mL
